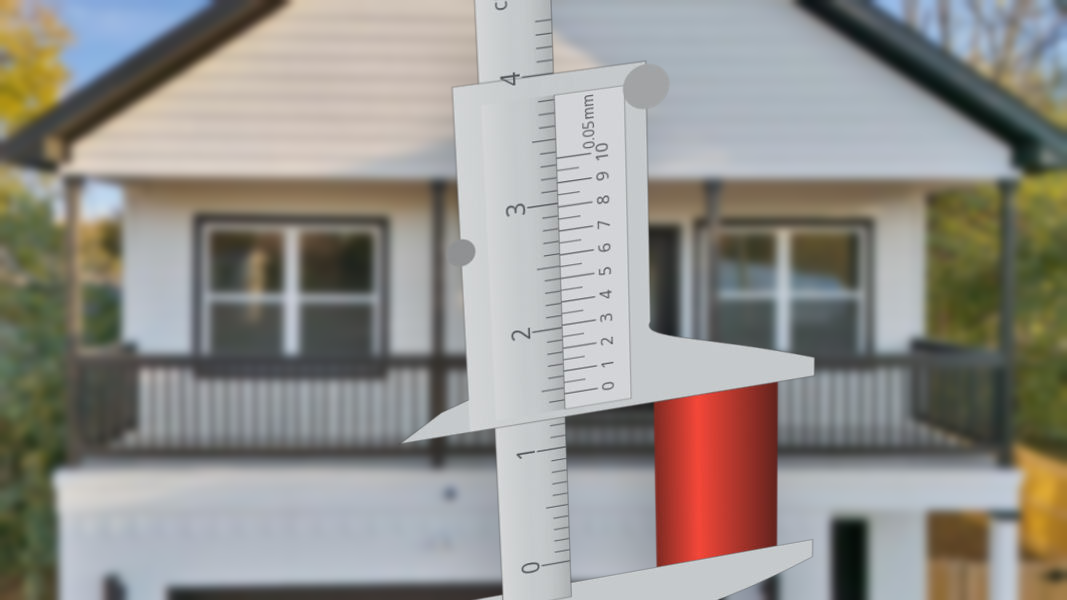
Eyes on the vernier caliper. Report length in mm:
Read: 14.5 mm
